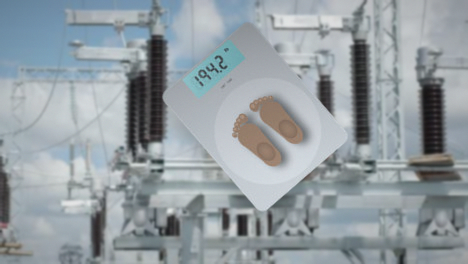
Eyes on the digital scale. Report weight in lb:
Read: 194.2 lb
